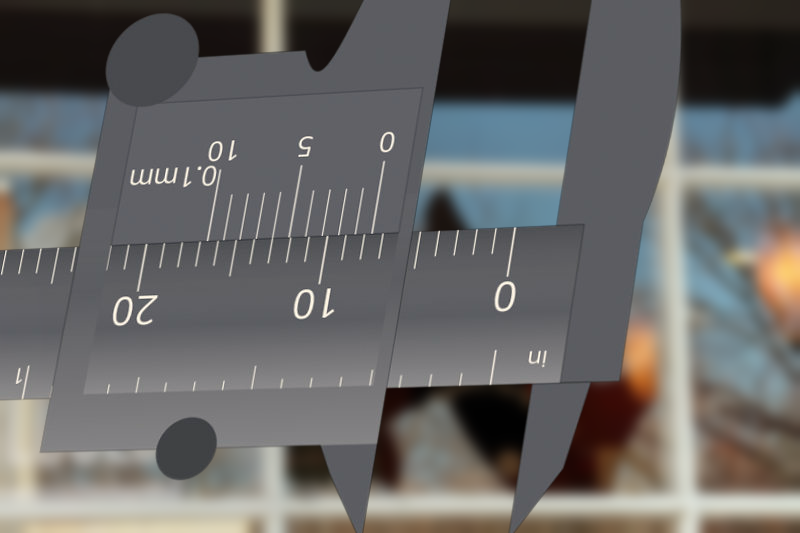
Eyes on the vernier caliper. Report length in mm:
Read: 7.6 mm
